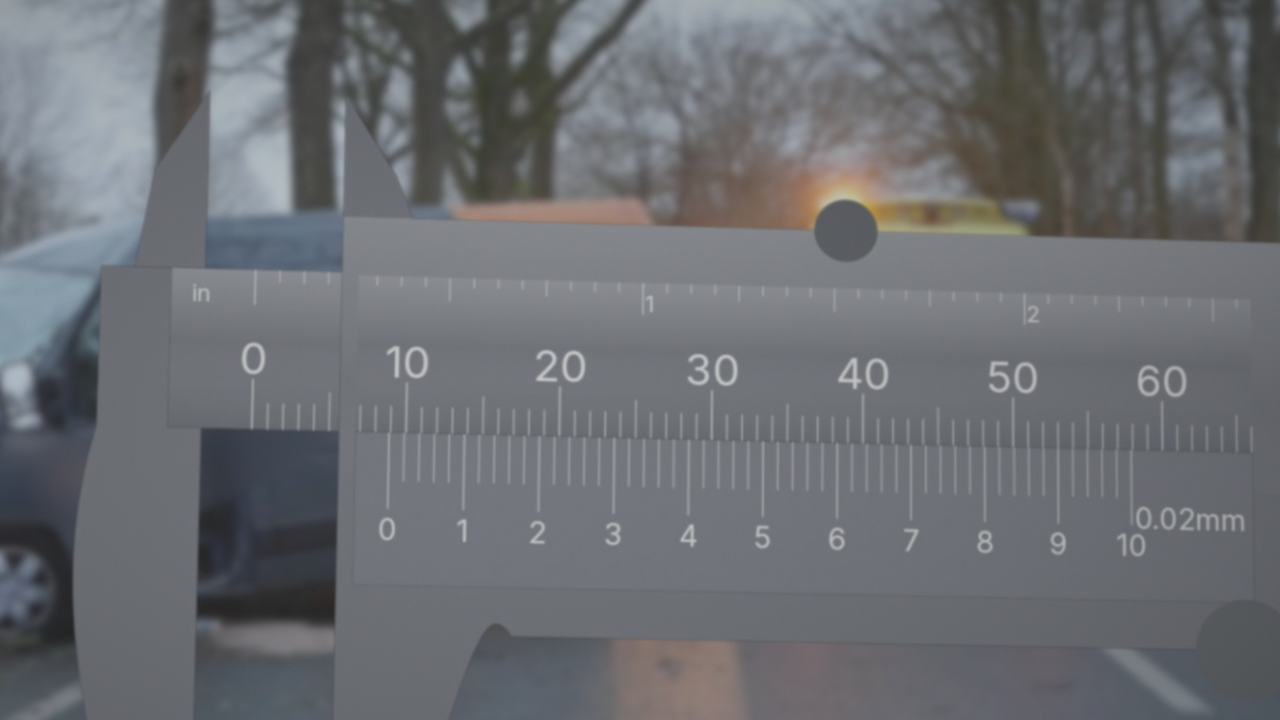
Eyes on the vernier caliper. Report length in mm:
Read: 8.9 mm
